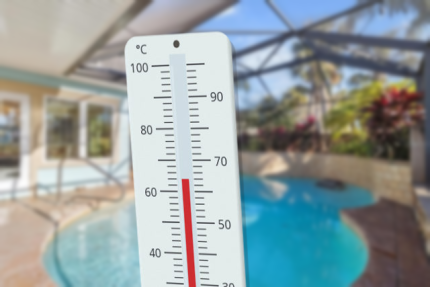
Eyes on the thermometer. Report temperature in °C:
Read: 64 °C
